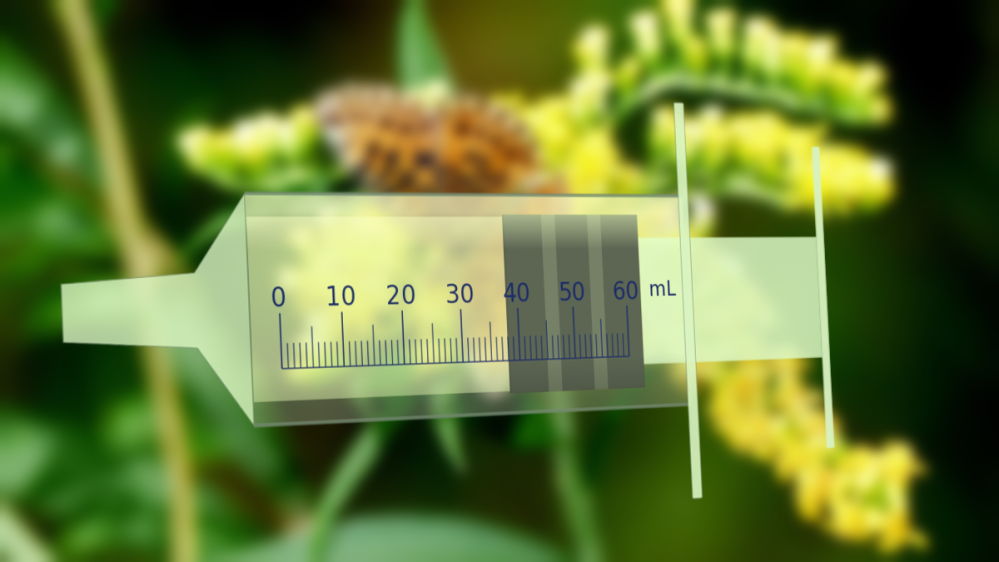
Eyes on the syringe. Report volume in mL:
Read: 38 mL
